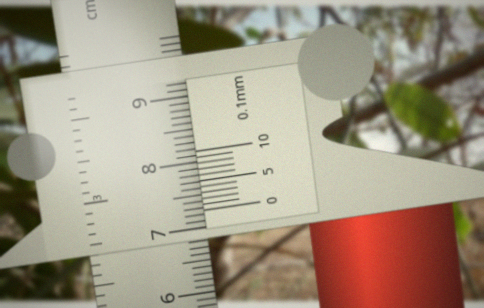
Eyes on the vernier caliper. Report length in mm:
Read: 72.6 mm
